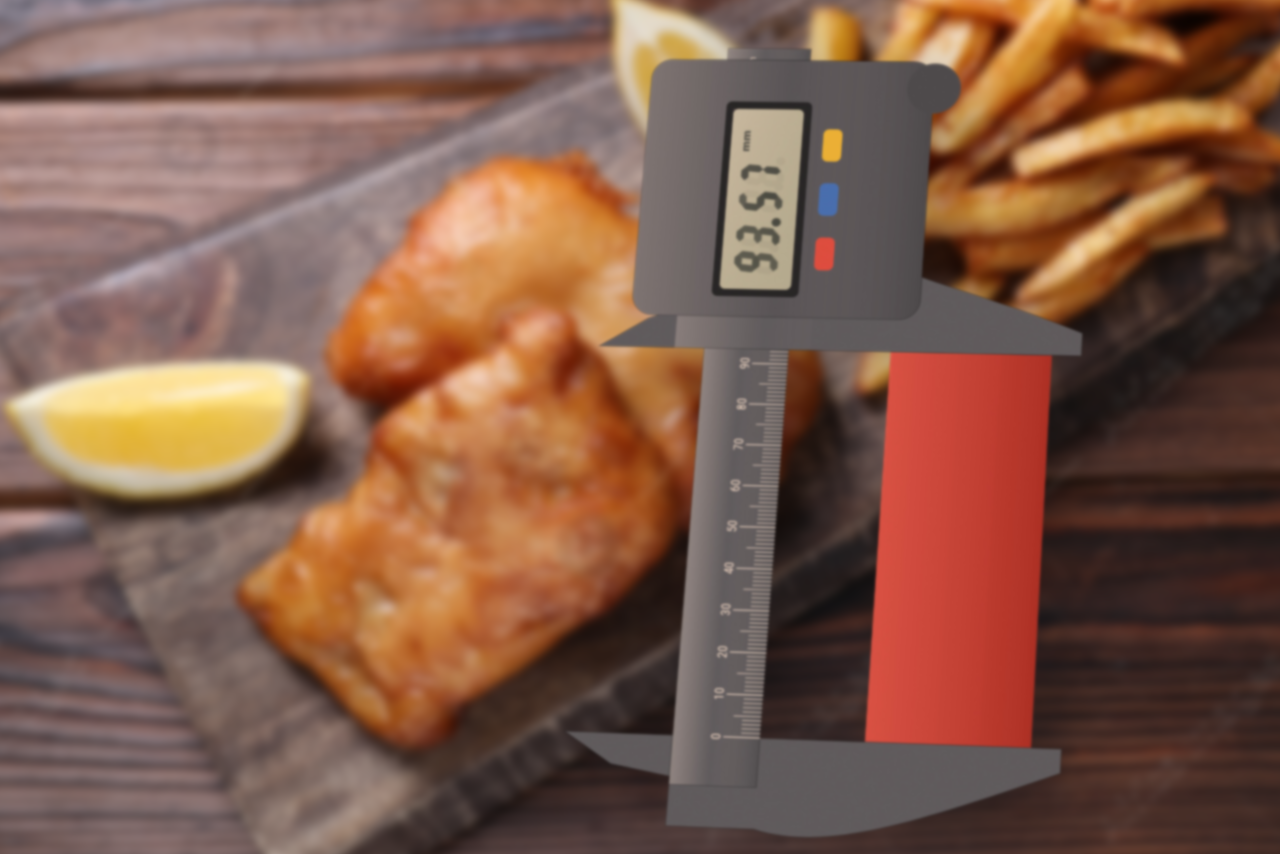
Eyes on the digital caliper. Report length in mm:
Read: 93.57 mm
